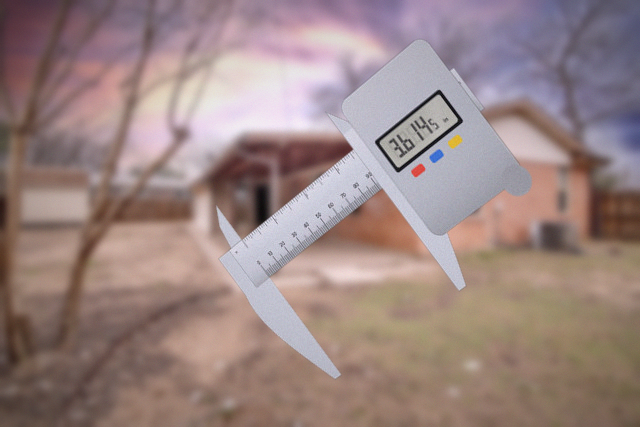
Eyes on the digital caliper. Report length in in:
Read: 3.6145 in
